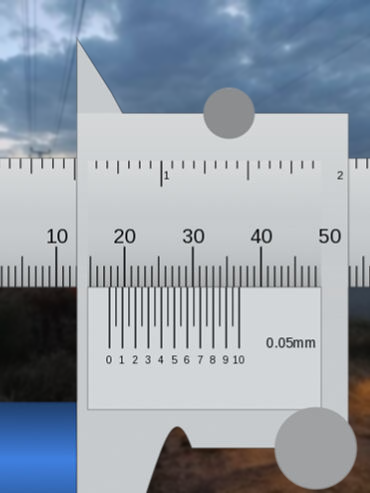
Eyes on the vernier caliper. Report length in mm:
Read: 17.8 mm
